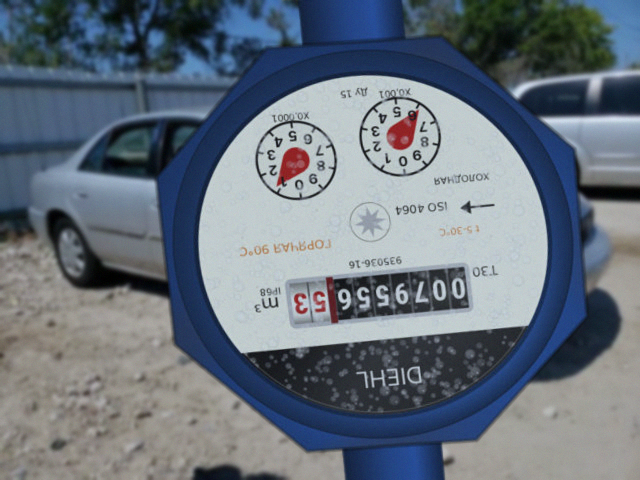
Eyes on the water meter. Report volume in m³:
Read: 79556.5361 m³
